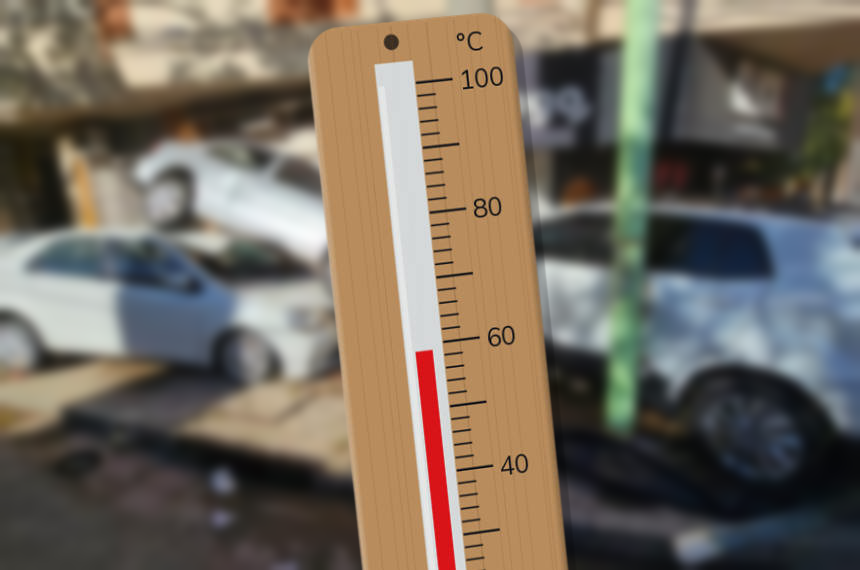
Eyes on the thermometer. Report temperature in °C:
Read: 59 °C
